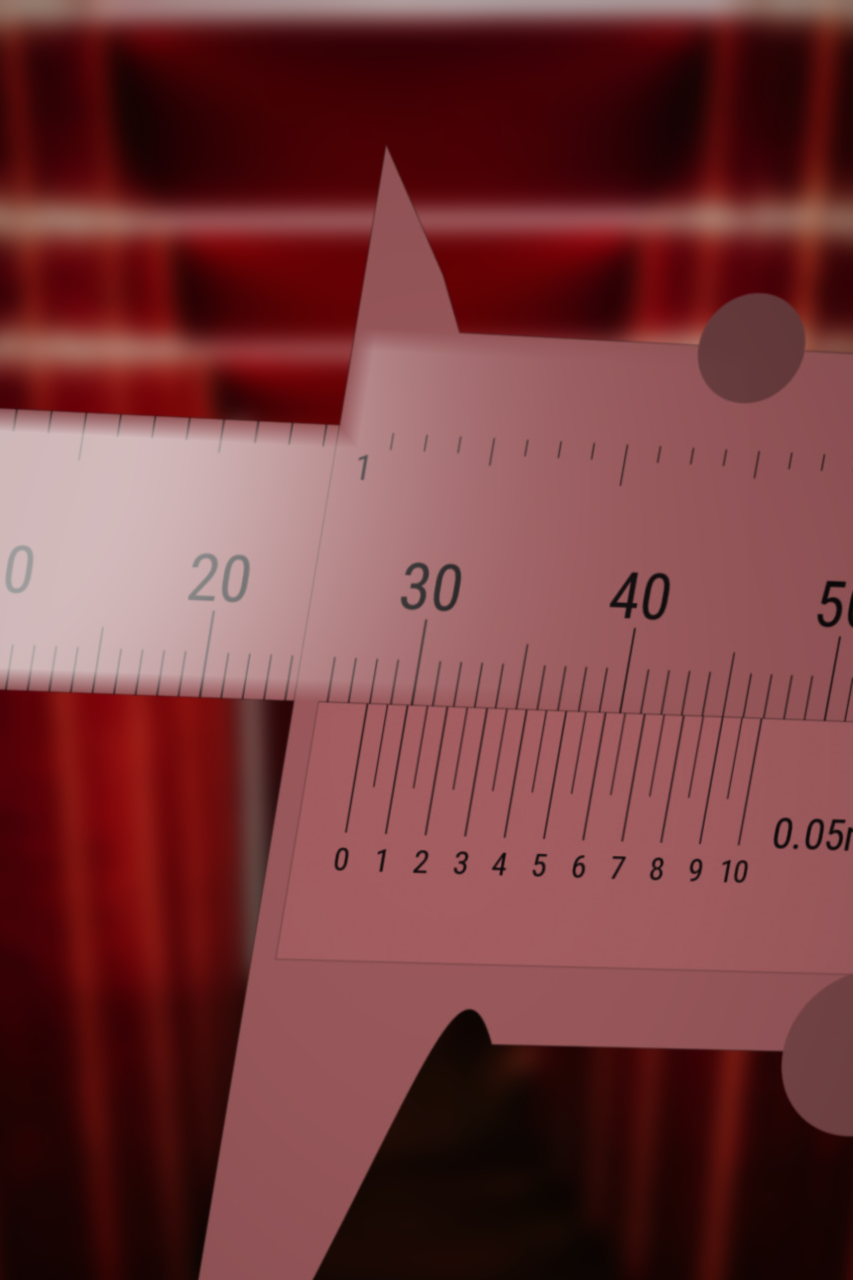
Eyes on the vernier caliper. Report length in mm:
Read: 27.9 mm
